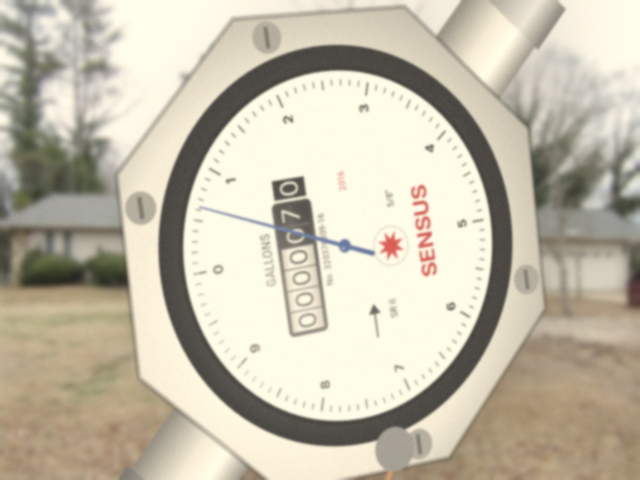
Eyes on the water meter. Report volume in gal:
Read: 70.6 gal
